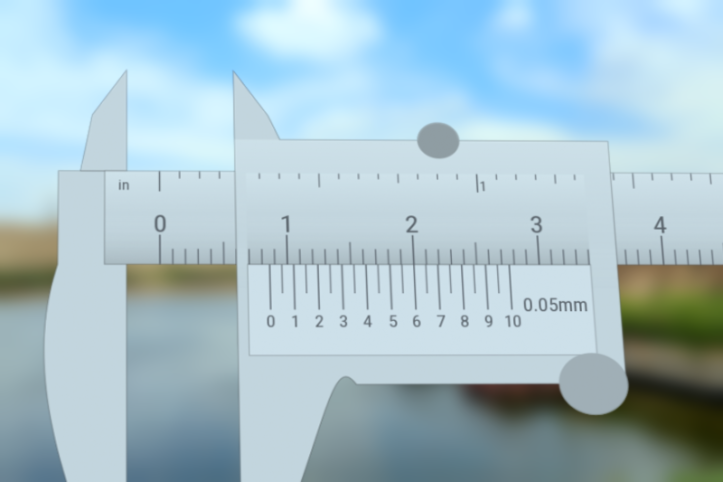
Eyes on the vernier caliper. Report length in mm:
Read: 8.6 mm
